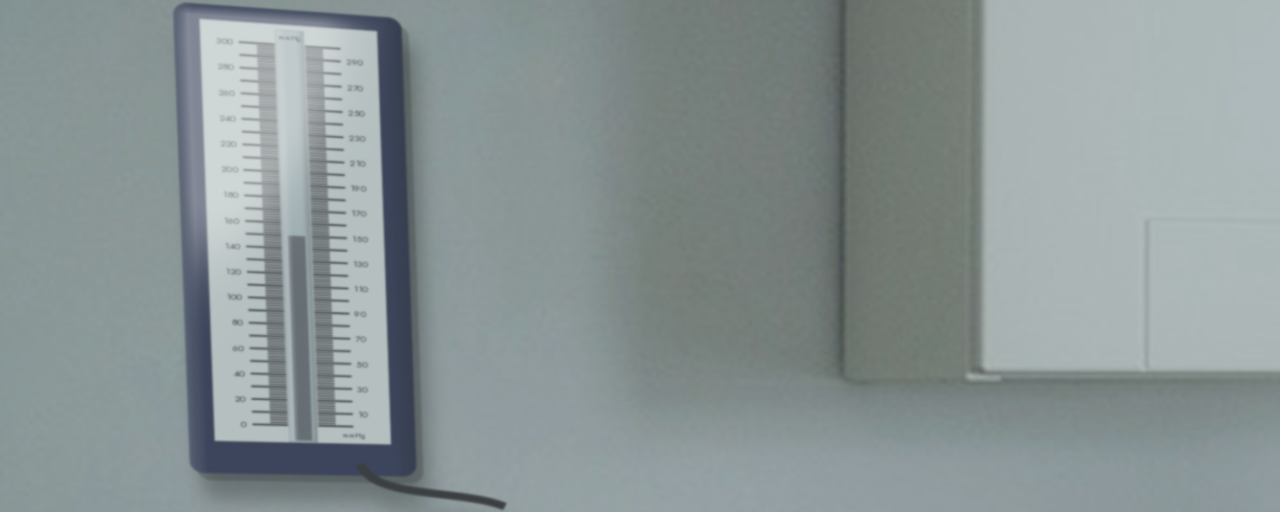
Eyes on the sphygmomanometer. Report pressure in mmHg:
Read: 150 mmHg
